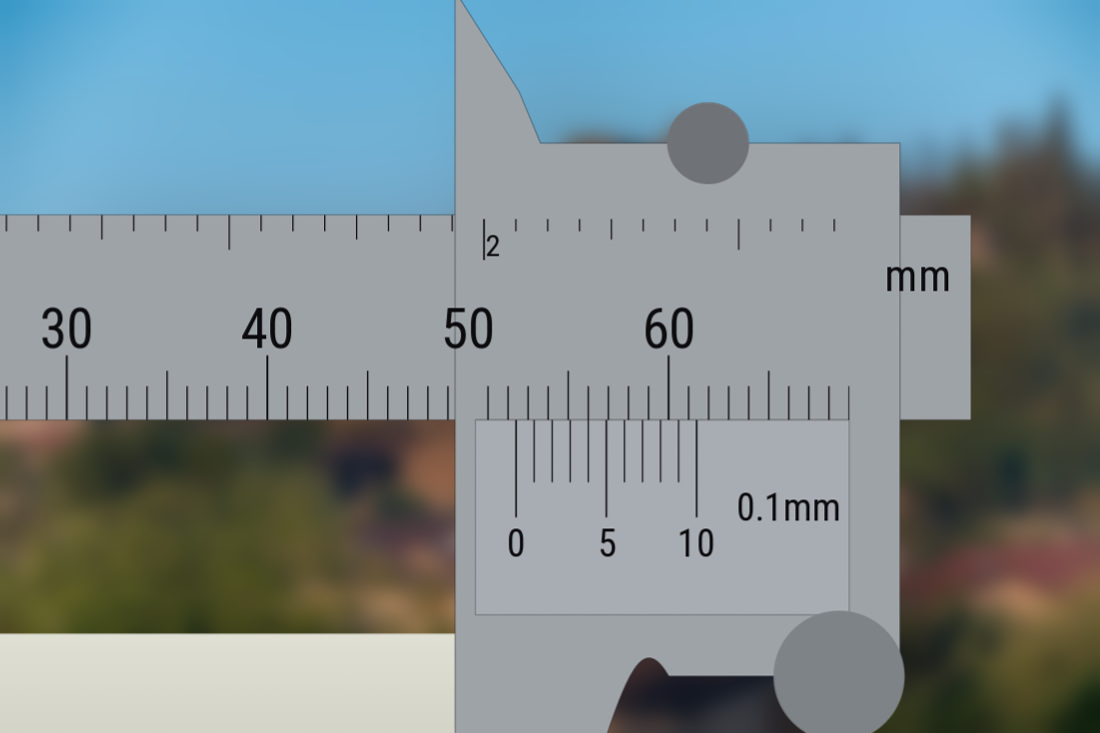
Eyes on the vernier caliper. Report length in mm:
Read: 52.4 mm
